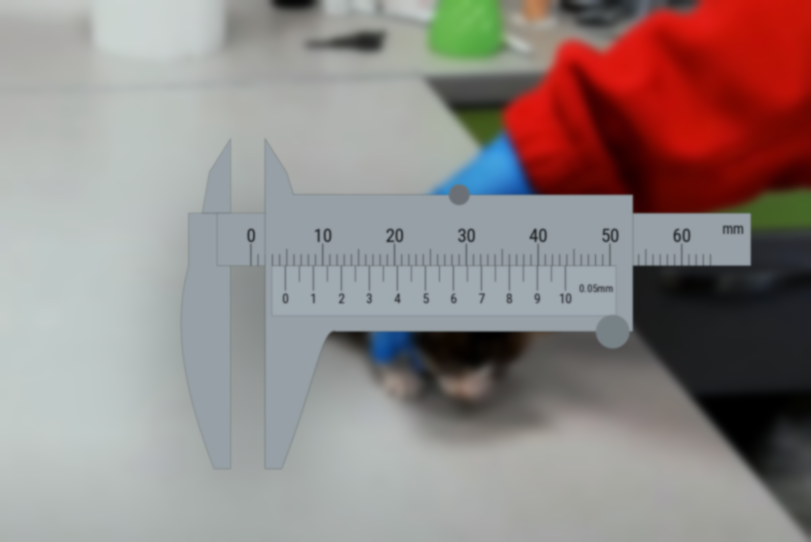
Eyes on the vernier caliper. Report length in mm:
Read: 4.8 mm
